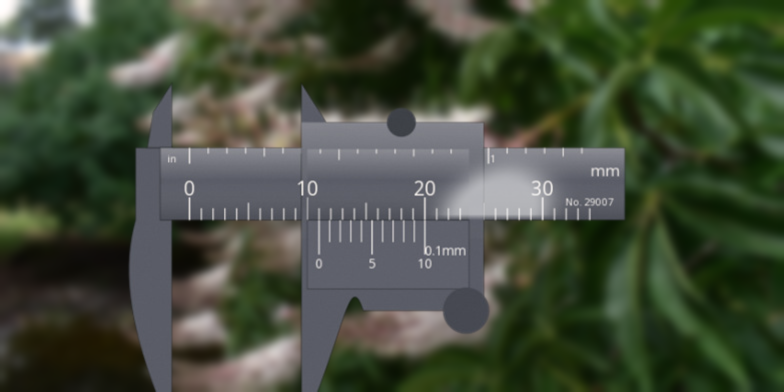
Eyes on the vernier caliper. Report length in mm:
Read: 11.0 mm
